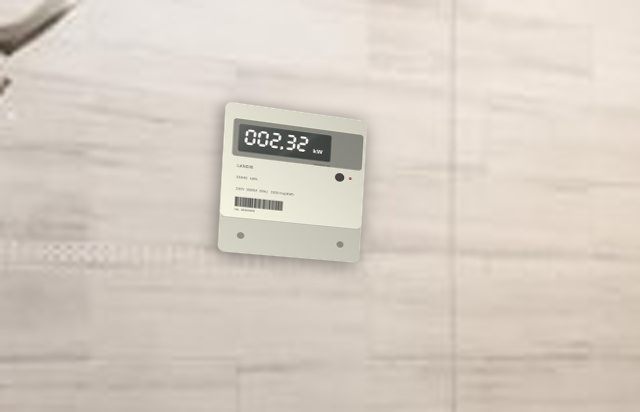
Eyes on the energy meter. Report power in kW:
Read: 2.32 kW
